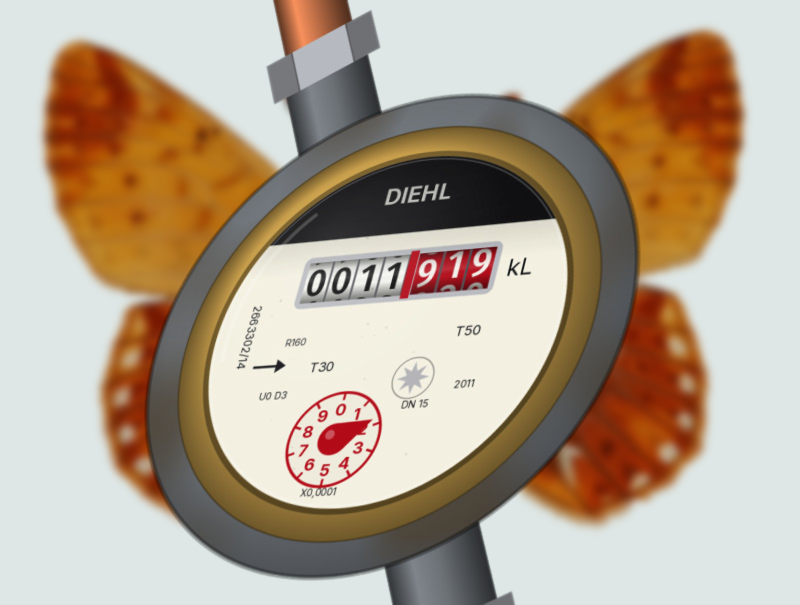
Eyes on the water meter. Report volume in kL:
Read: 11.9191 kL
